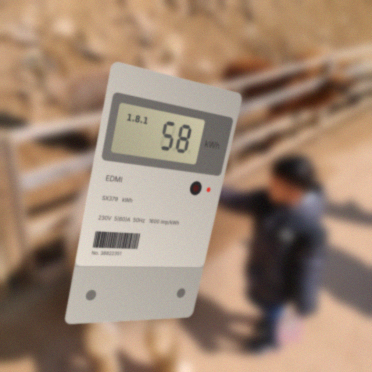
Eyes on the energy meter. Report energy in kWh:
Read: 58 kWh
